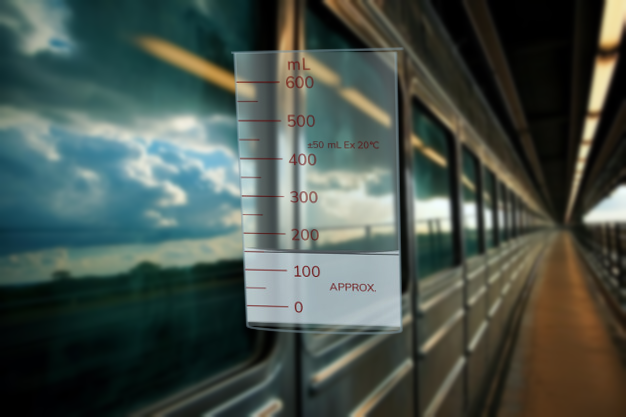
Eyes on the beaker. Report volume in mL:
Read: 150 mL
